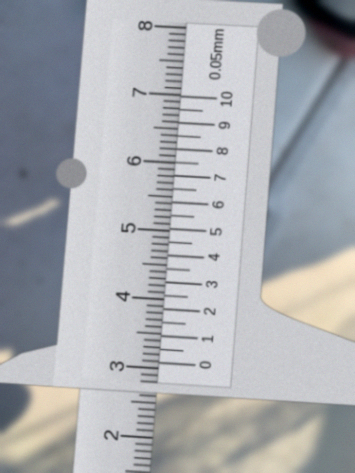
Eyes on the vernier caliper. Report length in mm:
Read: 30.8 mm
